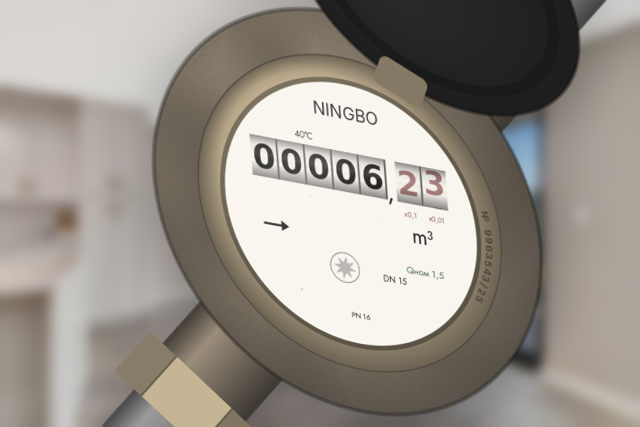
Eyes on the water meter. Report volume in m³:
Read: 6.23 m³
